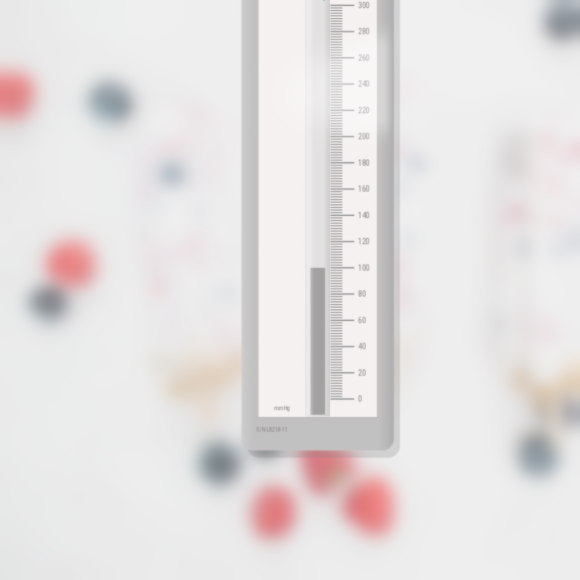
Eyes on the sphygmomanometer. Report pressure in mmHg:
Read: 100 mmHg
